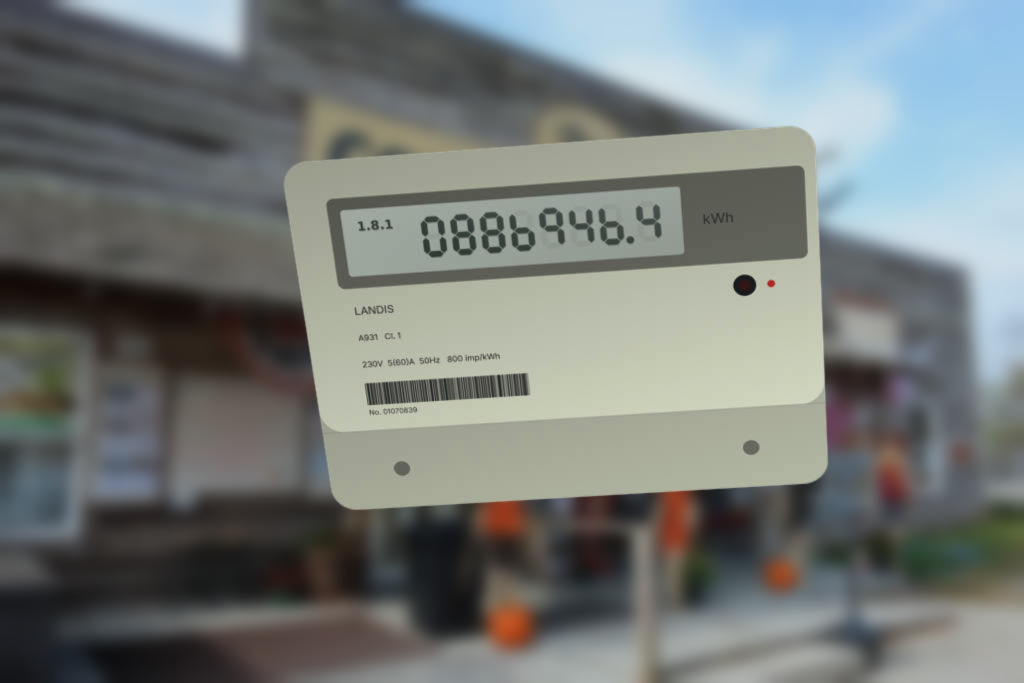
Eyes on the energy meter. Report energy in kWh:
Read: 886946.4 kWh
